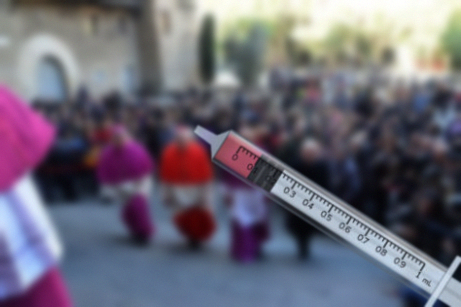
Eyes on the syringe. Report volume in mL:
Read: 0.1 mL
